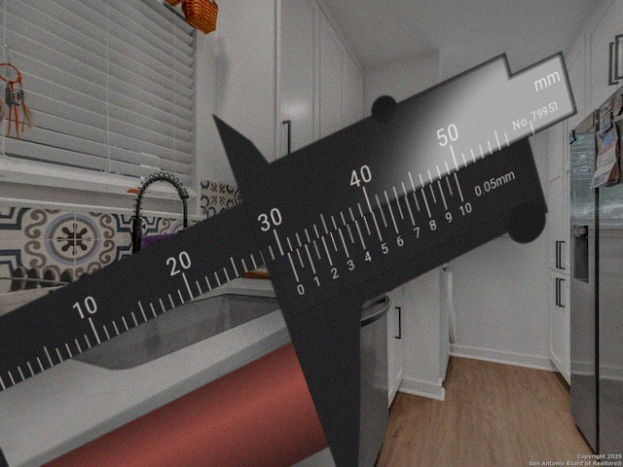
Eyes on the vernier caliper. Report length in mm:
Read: 30.6 mm
